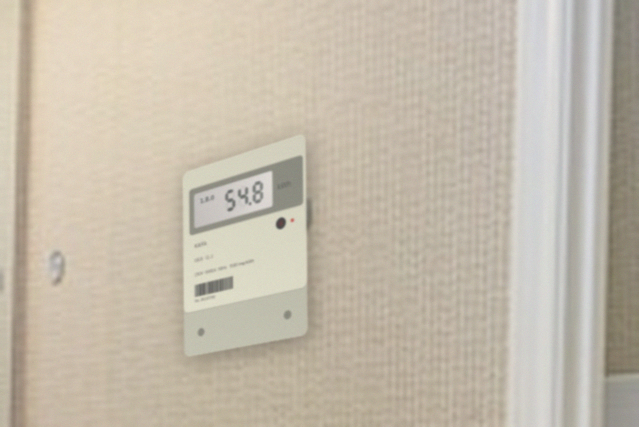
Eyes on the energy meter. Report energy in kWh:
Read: 54.8 kWh
